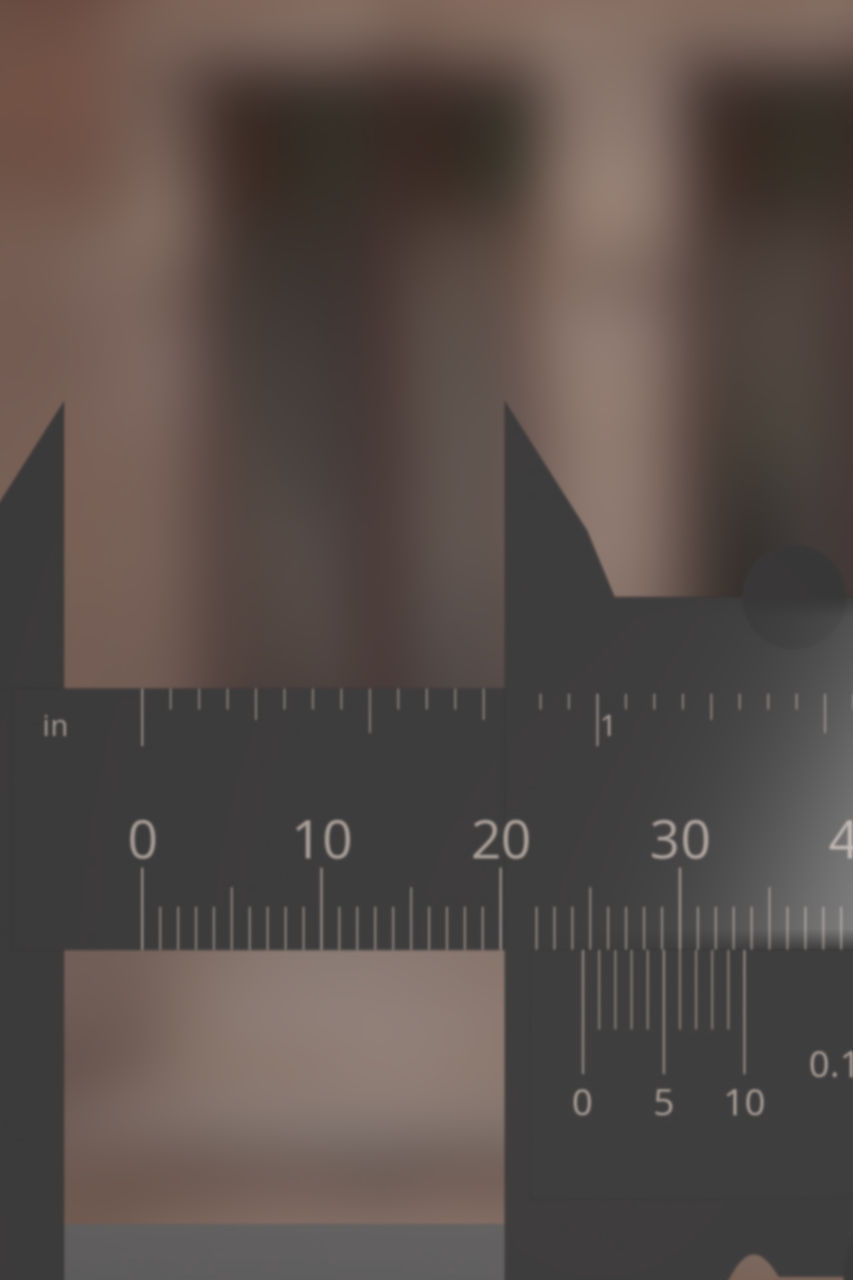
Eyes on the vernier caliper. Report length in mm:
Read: 24.6 mm
